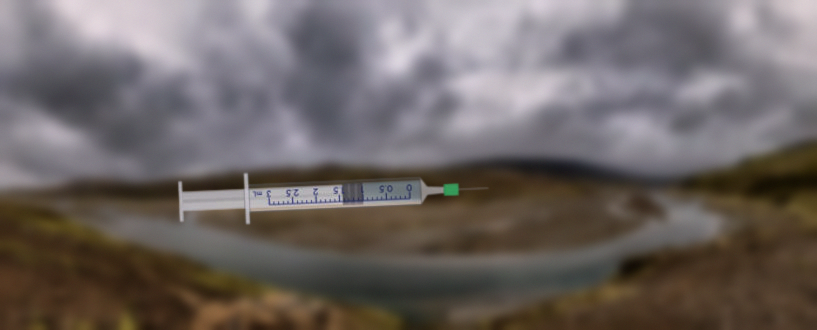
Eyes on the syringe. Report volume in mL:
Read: 1 mL
